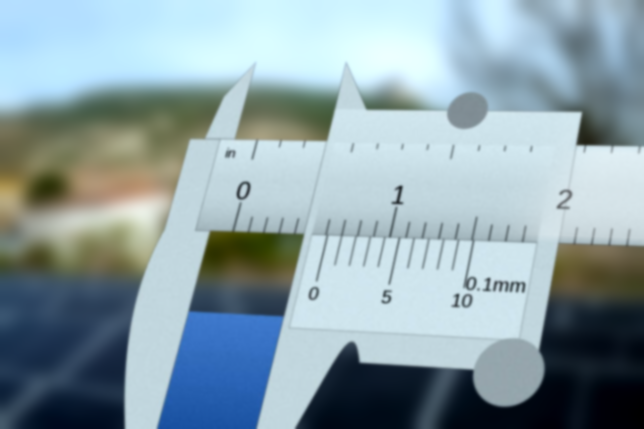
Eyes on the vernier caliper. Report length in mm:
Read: 6.1 mm
